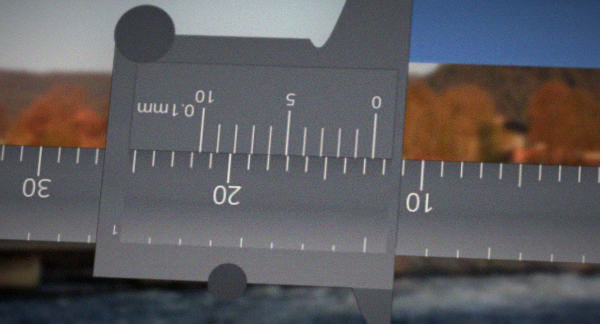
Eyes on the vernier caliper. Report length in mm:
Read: 12.6 mm
